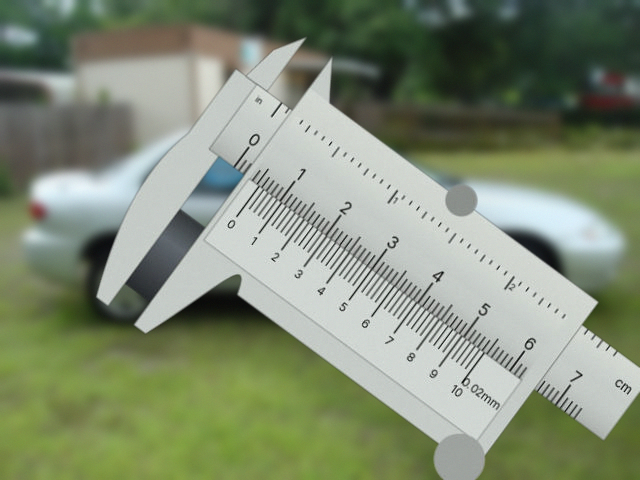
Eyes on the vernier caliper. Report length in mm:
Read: 5.5 mm
